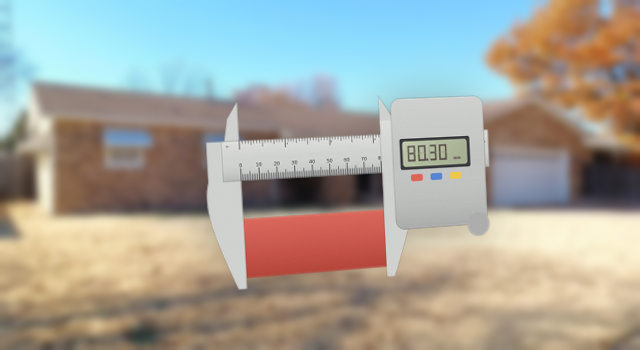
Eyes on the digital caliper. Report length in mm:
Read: 80.30 mm
